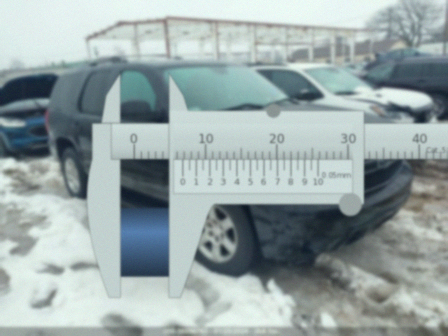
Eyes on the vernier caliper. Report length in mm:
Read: 6.8 mm
